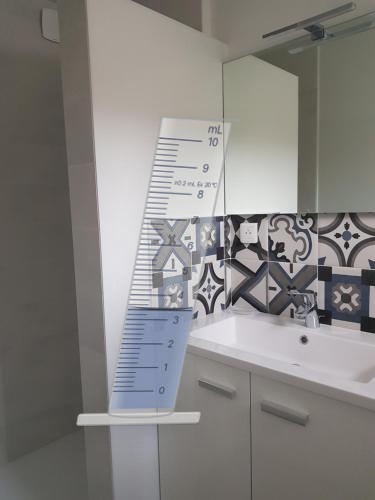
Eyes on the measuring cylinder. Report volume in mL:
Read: 3.4 mL
